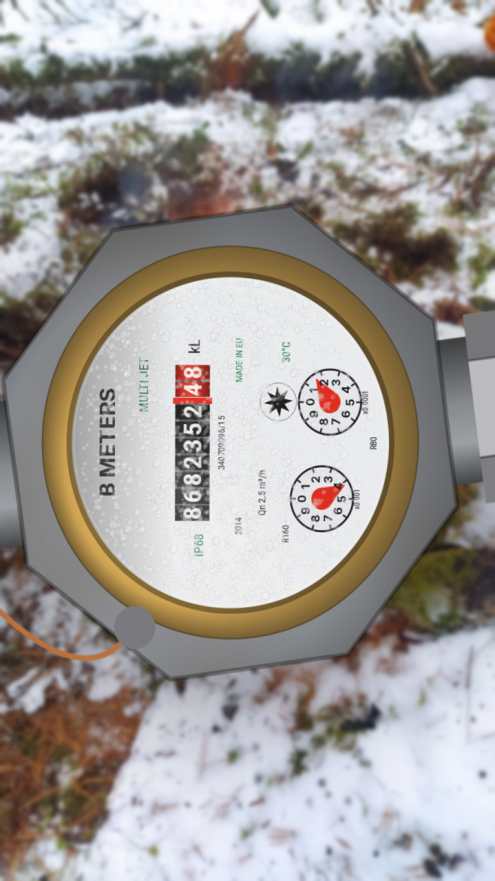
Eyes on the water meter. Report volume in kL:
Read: 8682352.4841 kL
